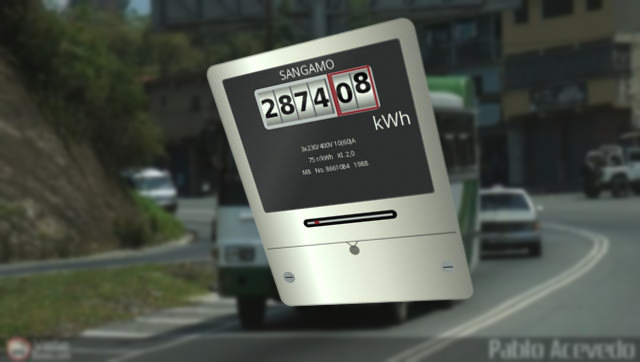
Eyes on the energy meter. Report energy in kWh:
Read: 2874.08 kWh
